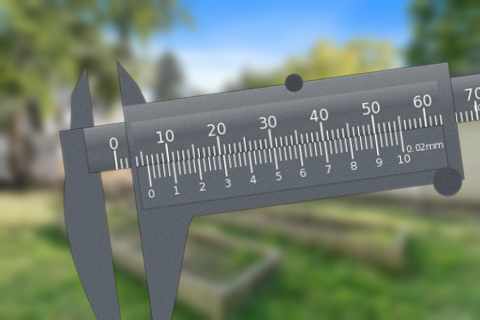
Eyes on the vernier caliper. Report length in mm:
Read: 6.0 mm
